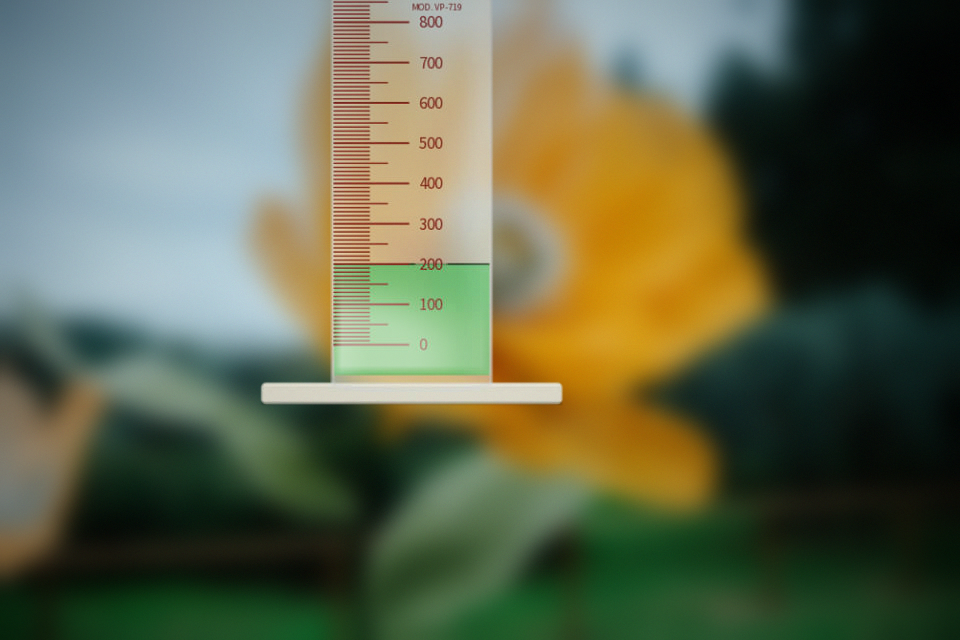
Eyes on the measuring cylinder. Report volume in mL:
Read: 200 mL
